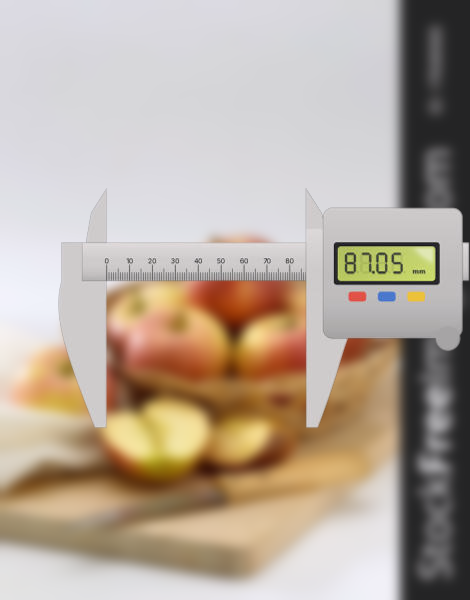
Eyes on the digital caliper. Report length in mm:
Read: 87.05 mm
